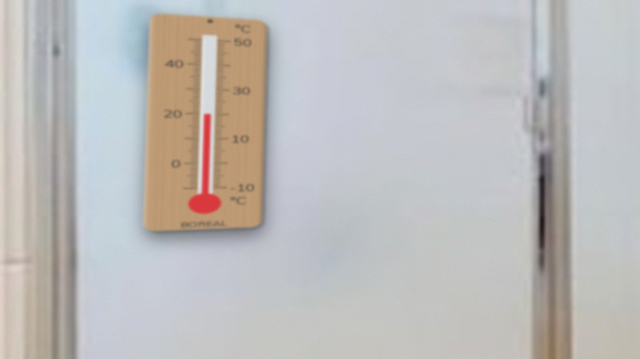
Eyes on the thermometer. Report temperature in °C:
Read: 20 °C
